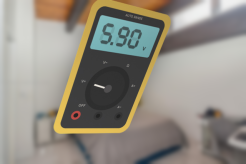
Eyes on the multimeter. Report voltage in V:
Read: 5.90 V
